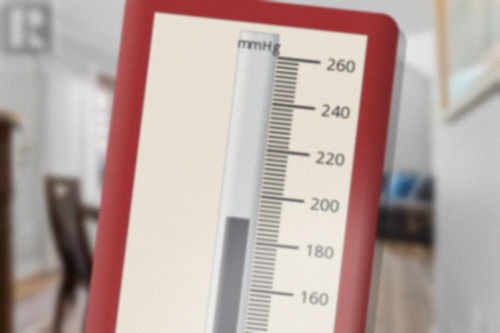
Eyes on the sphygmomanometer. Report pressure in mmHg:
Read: 190 mmHg
